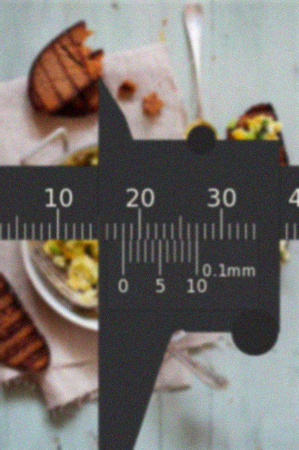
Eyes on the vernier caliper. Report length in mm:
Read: 18.0 mm
